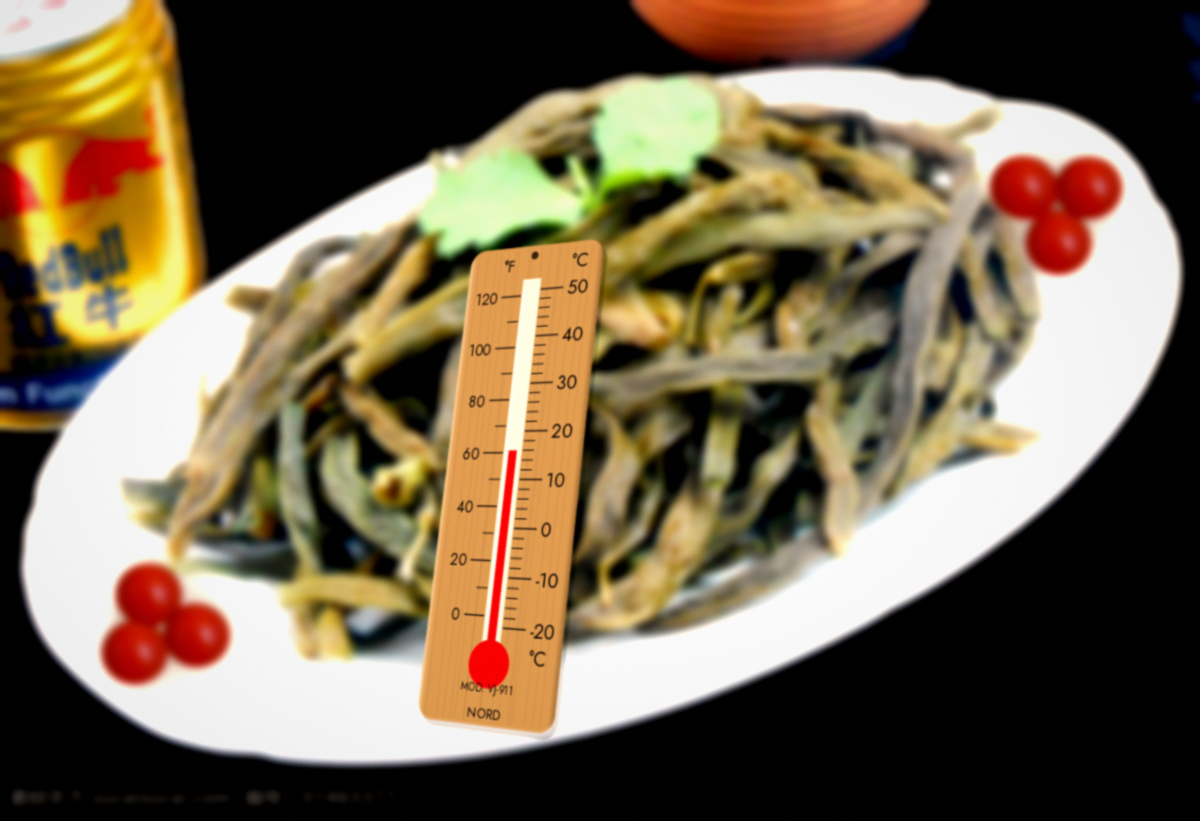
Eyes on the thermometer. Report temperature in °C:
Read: 16 °C
